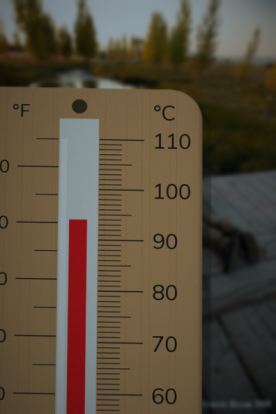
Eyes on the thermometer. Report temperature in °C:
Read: 94 °C
